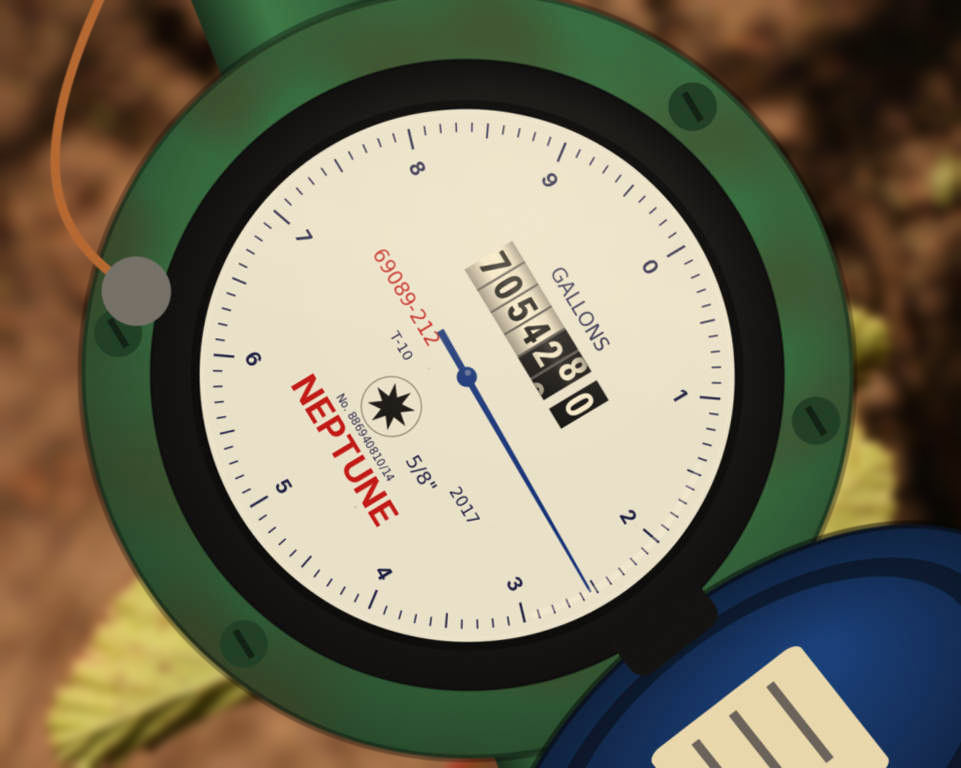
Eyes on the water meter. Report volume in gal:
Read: 7054282.5 gal
